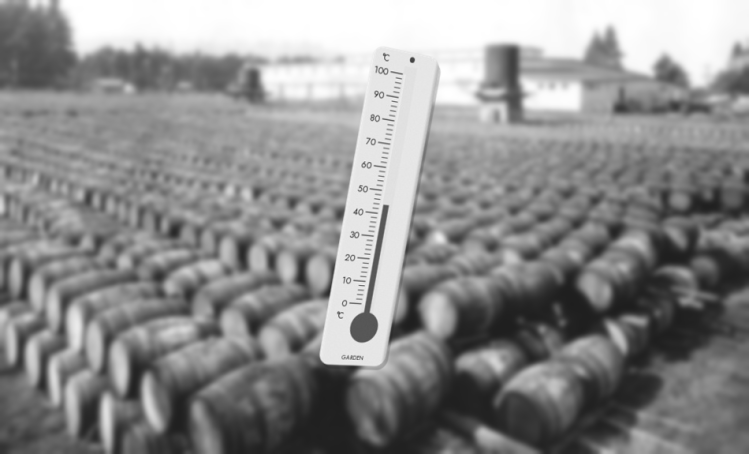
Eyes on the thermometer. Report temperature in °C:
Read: 44 °C
